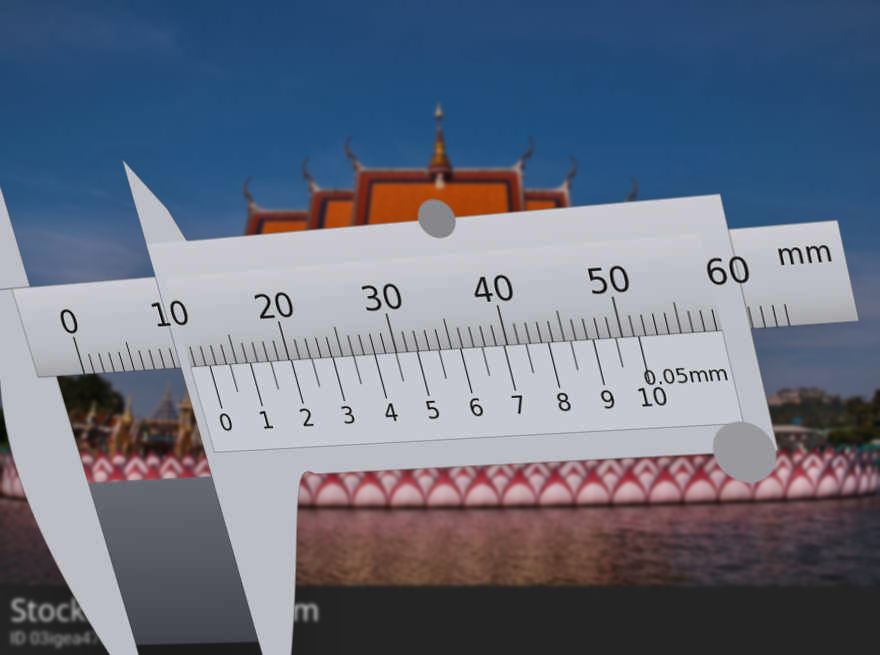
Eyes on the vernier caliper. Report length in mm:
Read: 12.4 mm
